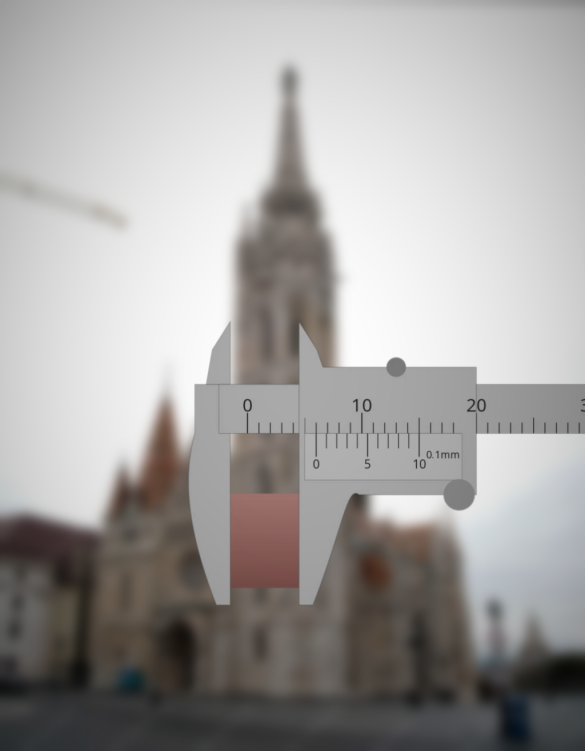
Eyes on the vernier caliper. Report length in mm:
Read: 6.0 mm
